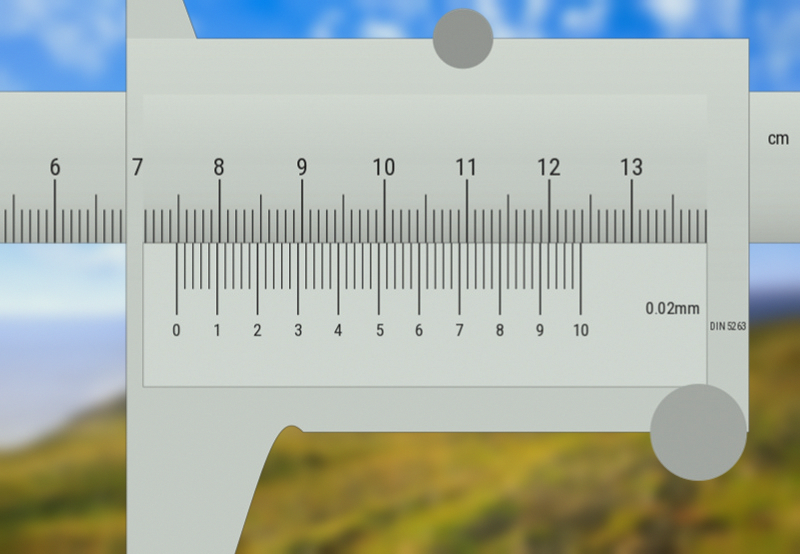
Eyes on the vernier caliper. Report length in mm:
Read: 74.8 mm
